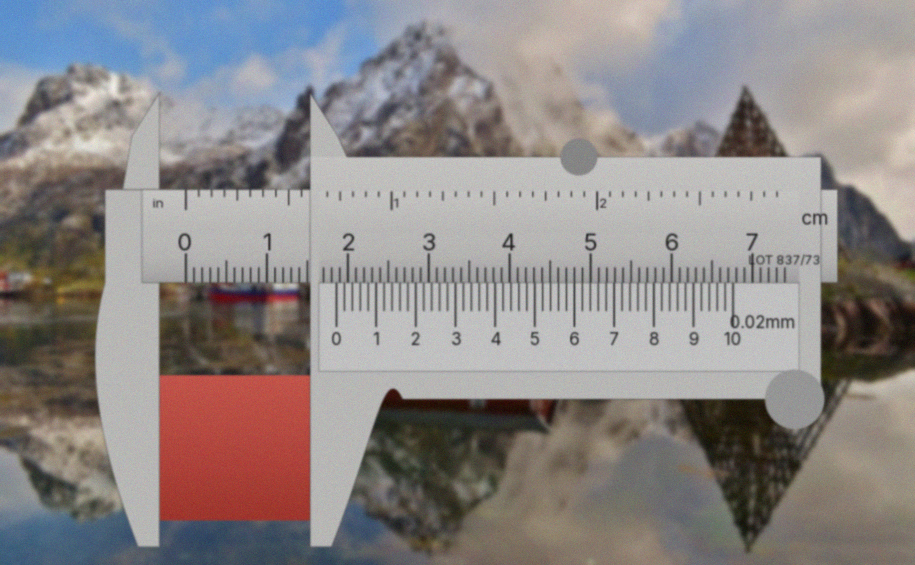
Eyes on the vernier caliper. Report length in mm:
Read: 18.6 mm
